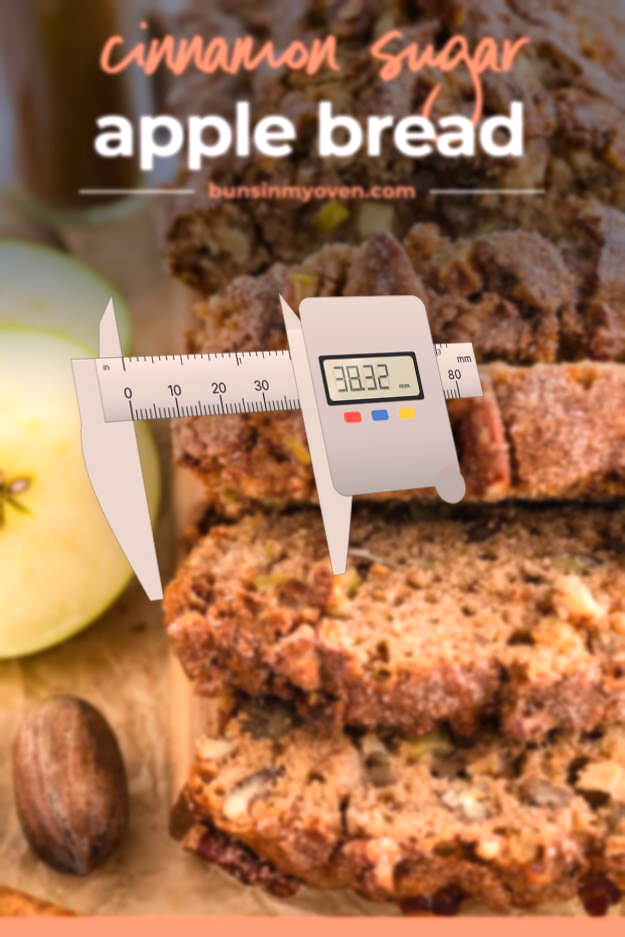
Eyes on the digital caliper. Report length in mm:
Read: 38.32 mm
